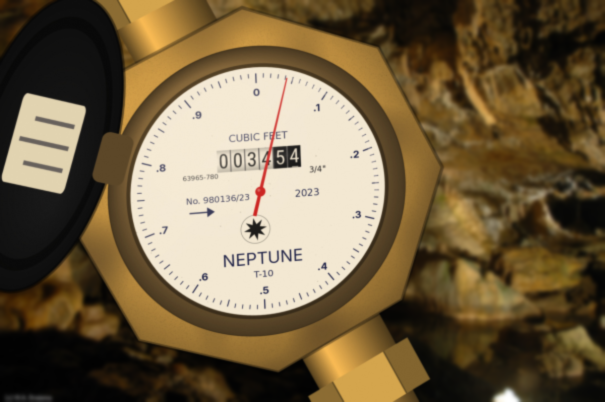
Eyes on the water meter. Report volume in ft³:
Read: 3454.04 ft³
